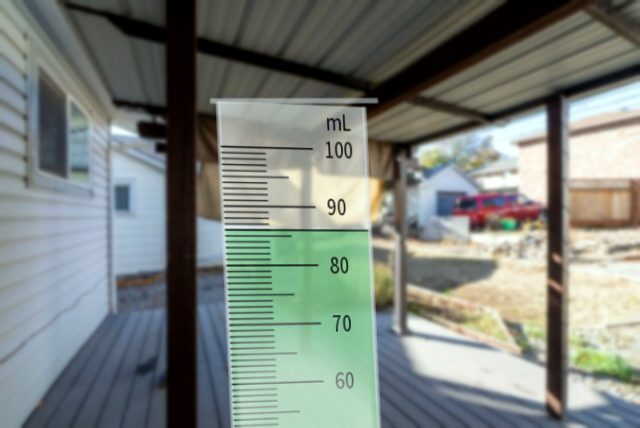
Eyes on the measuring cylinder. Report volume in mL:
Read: 86 mL
